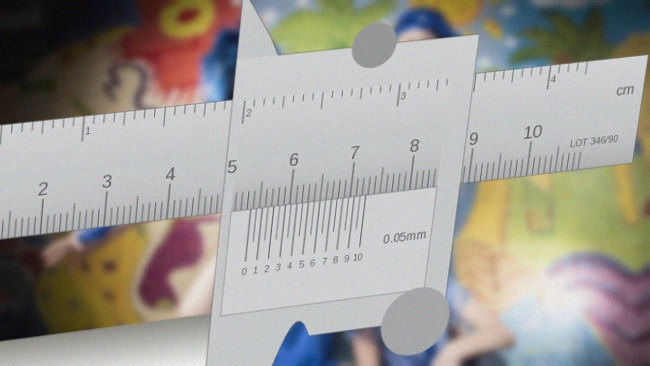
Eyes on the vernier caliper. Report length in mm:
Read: 53.6 mm
